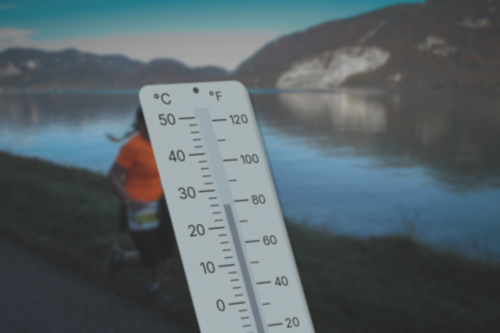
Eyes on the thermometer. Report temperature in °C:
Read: 26 °C
